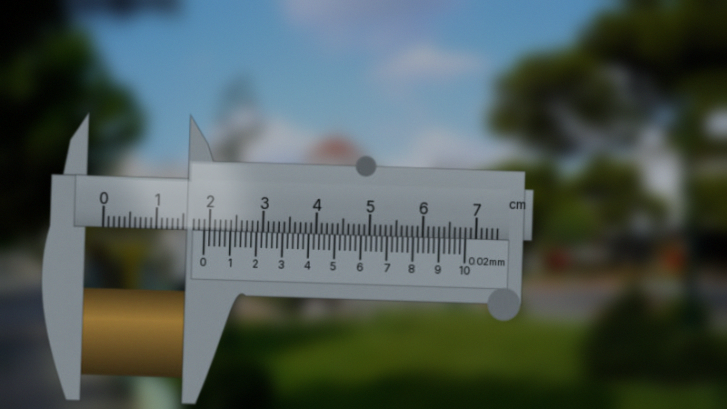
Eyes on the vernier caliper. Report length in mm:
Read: 19.0 mm
